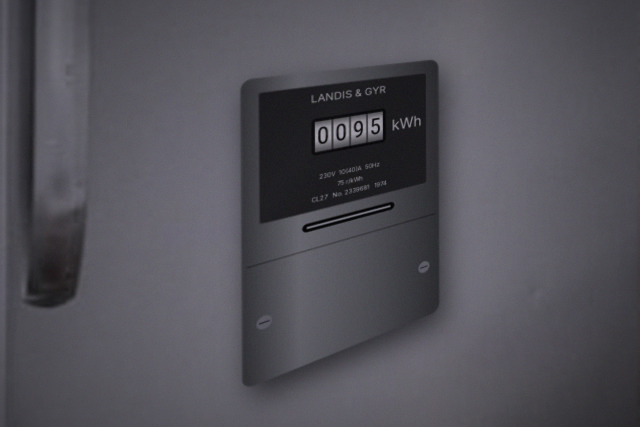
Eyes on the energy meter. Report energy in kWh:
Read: 95 kWh
